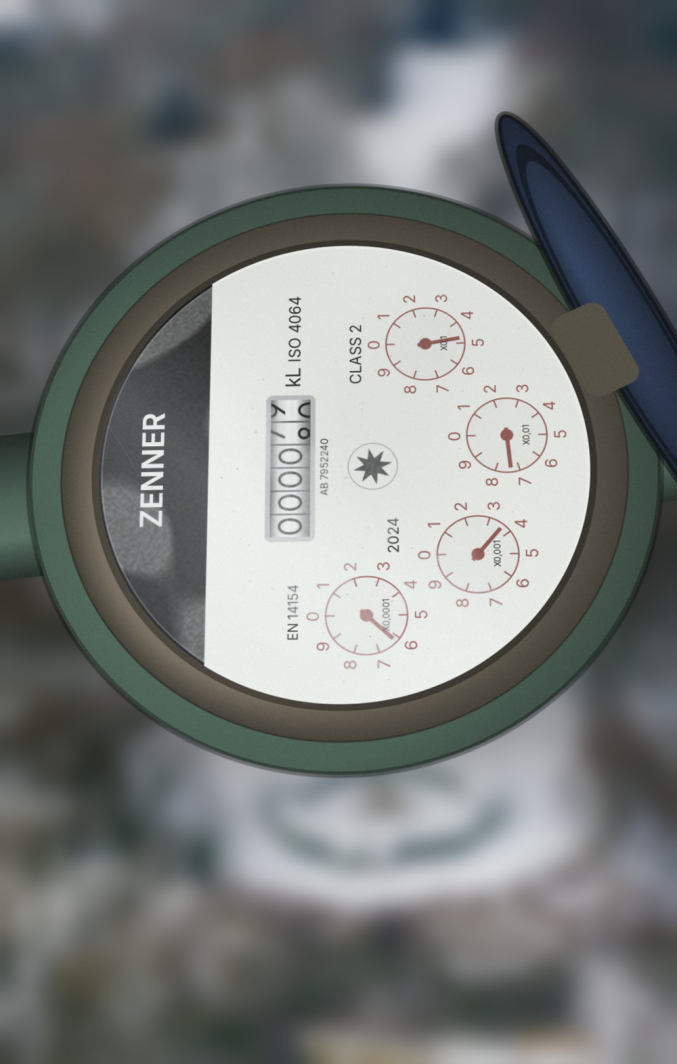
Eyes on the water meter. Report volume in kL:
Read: 79.4736 kL
